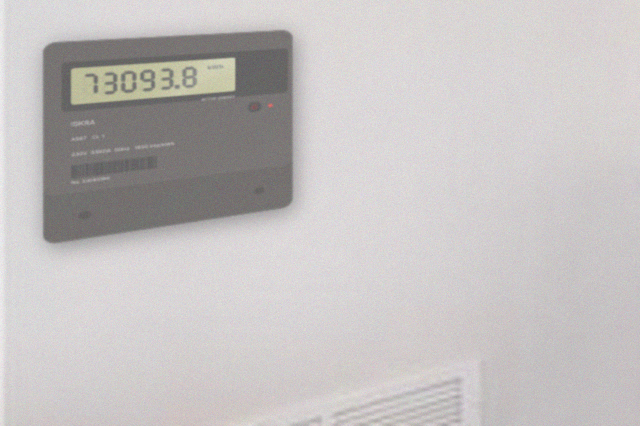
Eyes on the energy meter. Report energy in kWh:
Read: 73093.8 kWh
